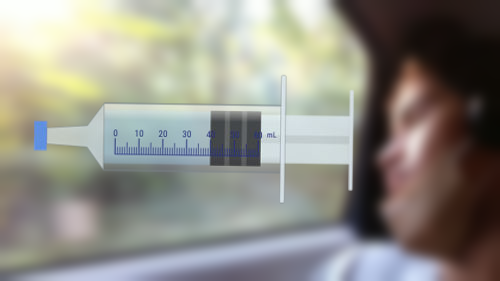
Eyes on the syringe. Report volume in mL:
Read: 40 mL
